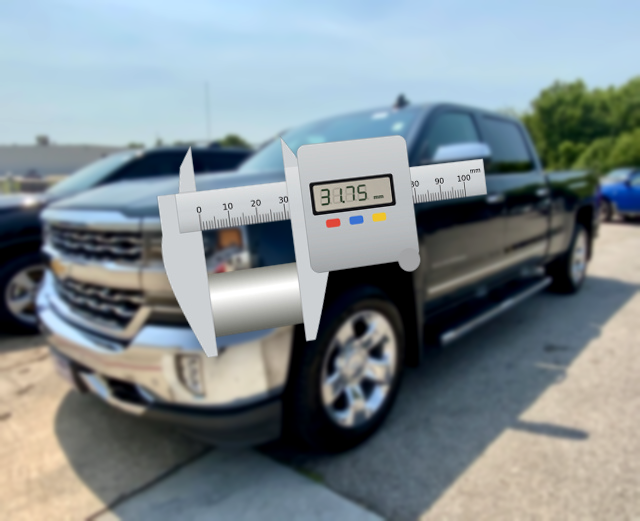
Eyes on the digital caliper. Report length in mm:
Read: 31.75 mm
